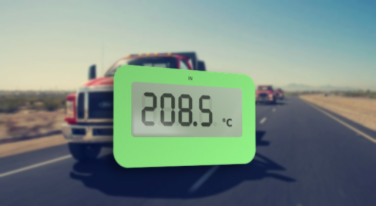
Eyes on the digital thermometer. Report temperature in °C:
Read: 208.5 °C
